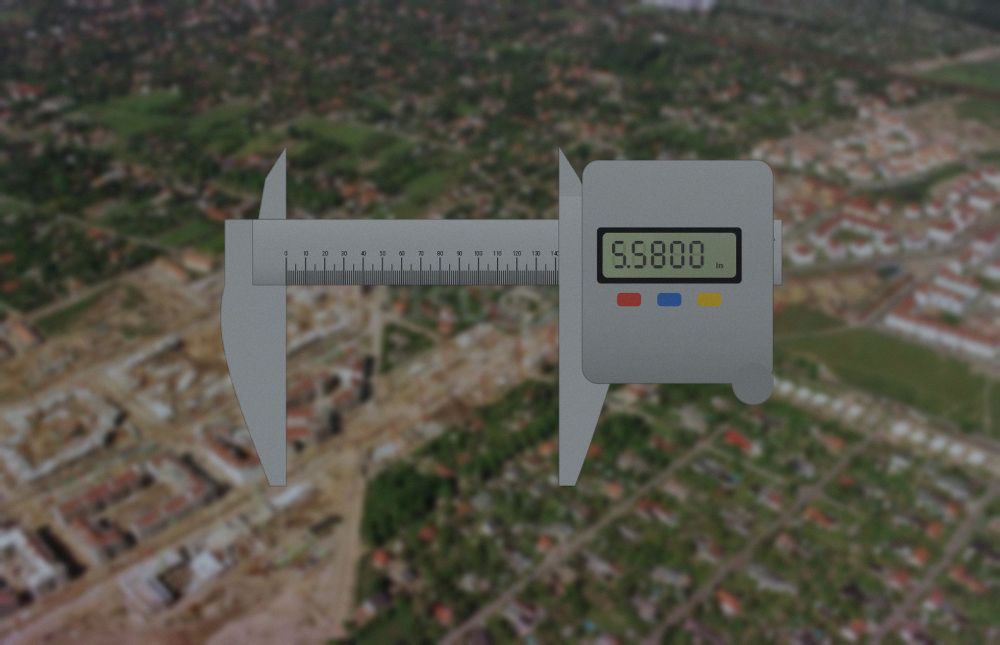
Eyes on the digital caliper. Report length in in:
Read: 5.5800 in
